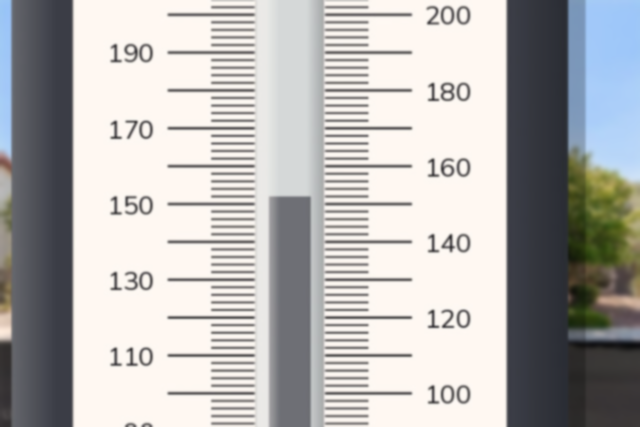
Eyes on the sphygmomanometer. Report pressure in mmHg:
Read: 152 mmHg
